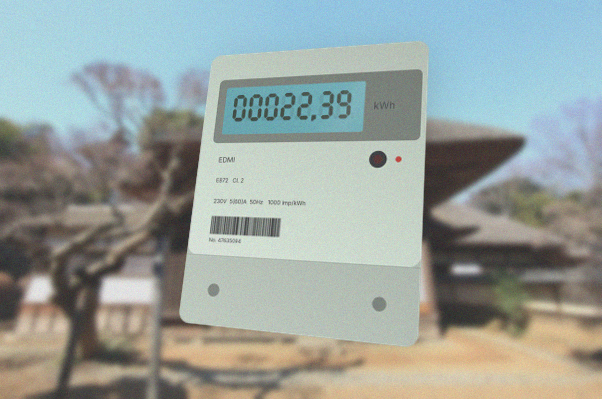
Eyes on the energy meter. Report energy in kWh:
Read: 22.39 kWh
